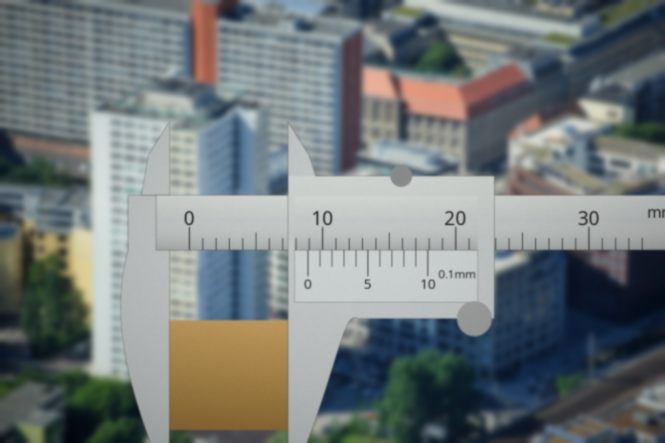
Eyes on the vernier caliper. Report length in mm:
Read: 8.9 mm
